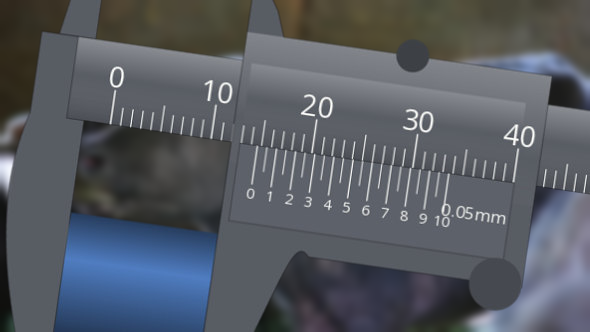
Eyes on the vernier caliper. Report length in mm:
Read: 14.6 mm
